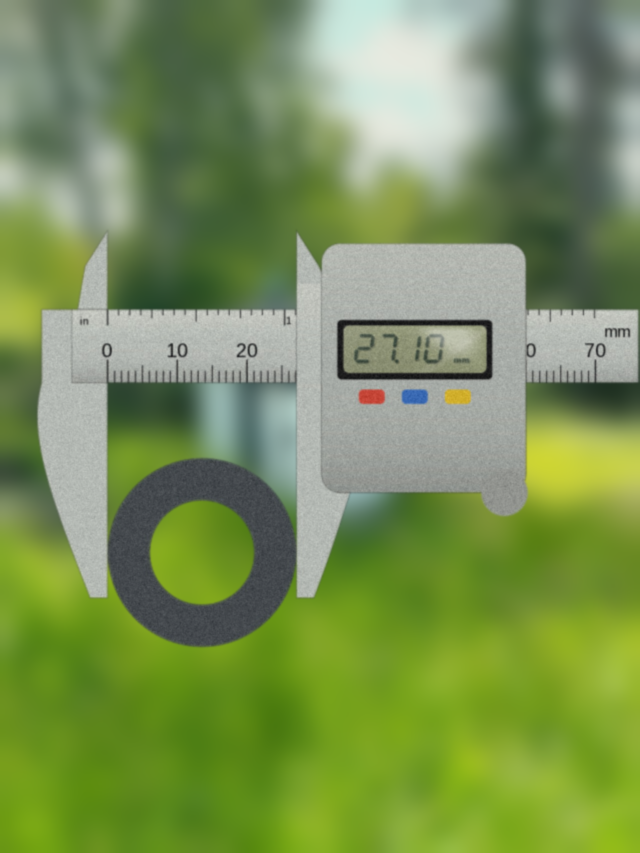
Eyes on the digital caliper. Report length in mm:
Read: 27.10 mm
